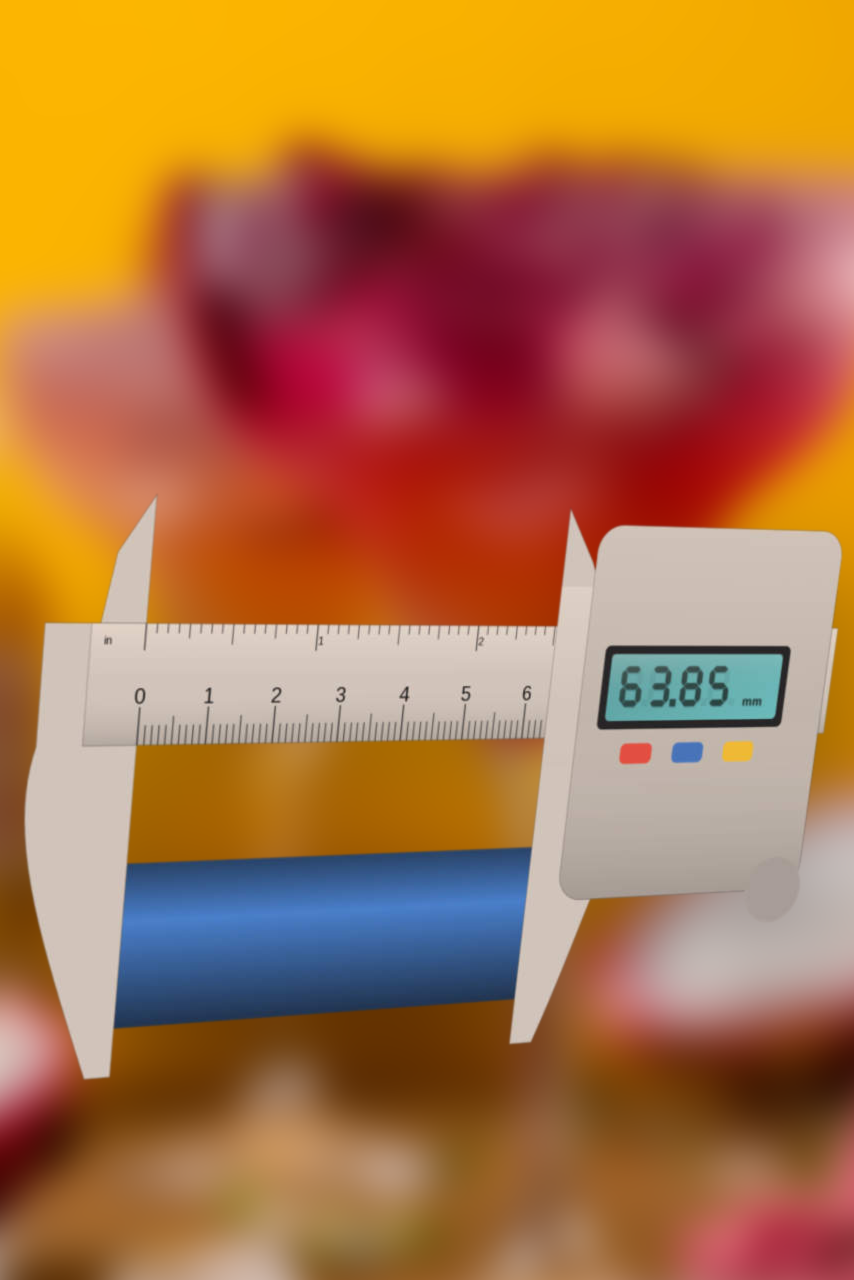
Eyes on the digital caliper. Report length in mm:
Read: 63.85 mm
